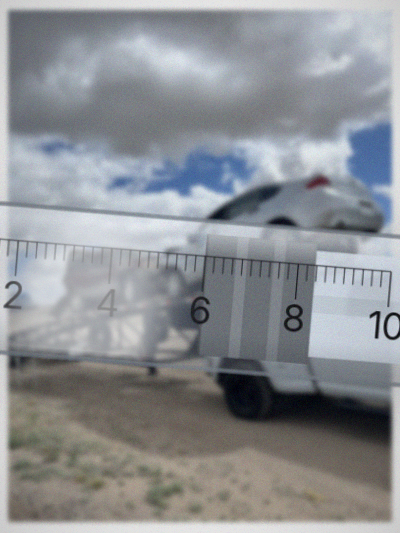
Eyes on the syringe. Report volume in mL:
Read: 6 mL
